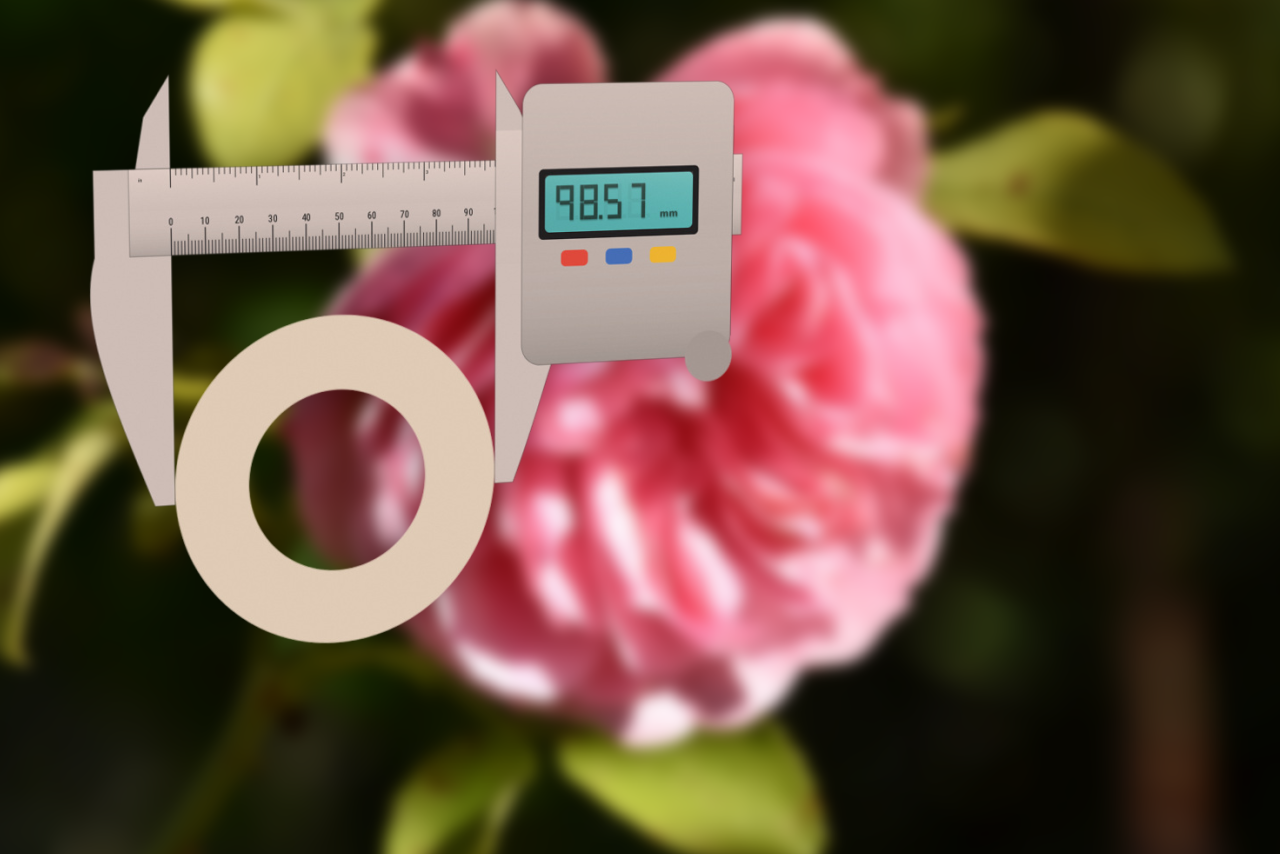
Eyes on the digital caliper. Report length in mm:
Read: 98.57 mm
